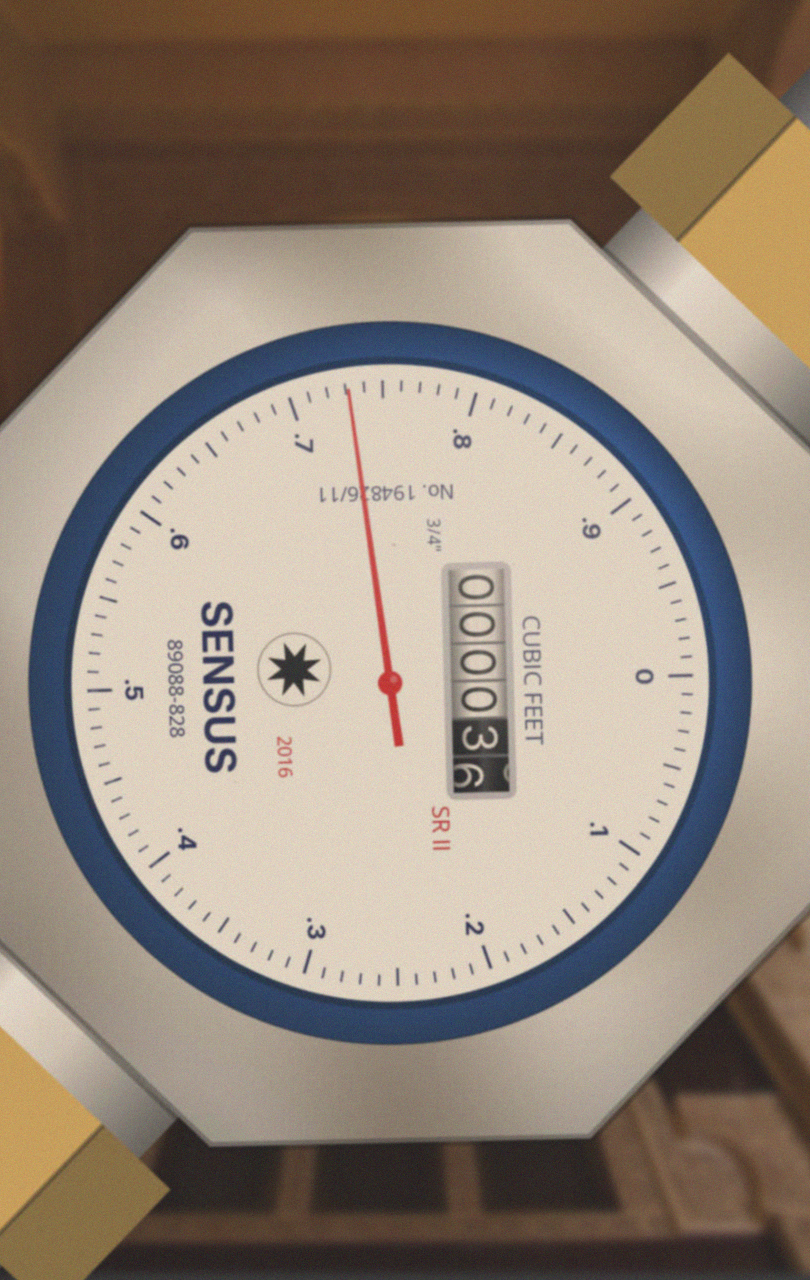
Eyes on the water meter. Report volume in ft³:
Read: 35.73 ft³
